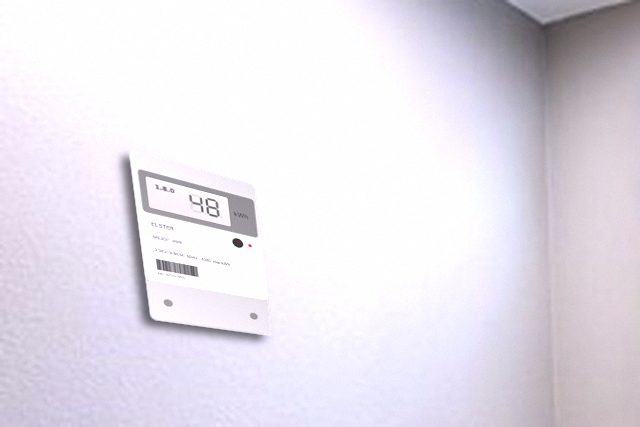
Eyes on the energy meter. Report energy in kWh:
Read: 48 kWh
